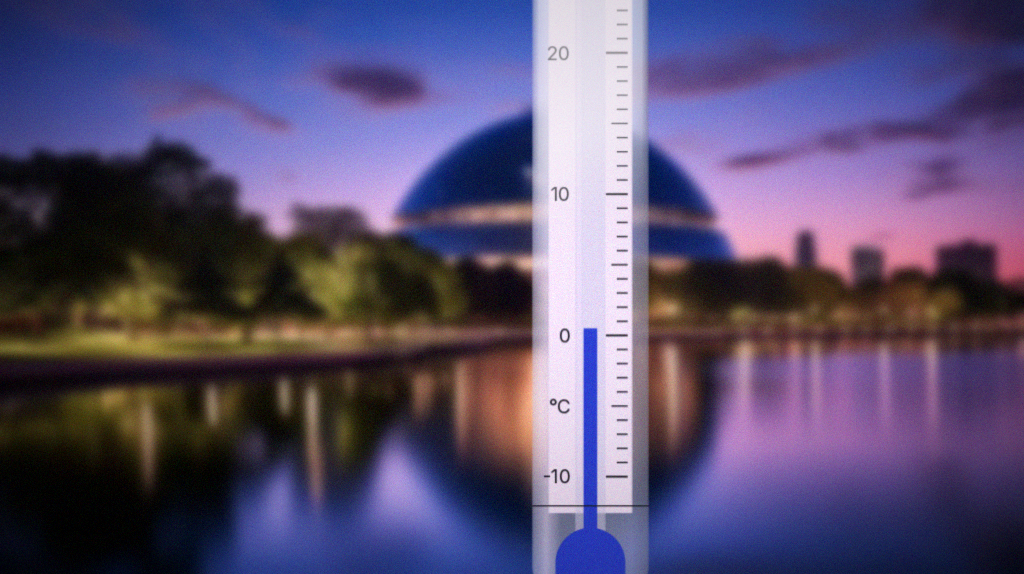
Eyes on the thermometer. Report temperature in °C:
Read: 0.5 °C
